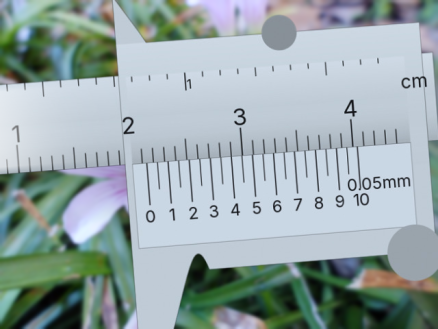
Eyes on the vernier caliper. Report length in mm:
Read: 21.4 mm
